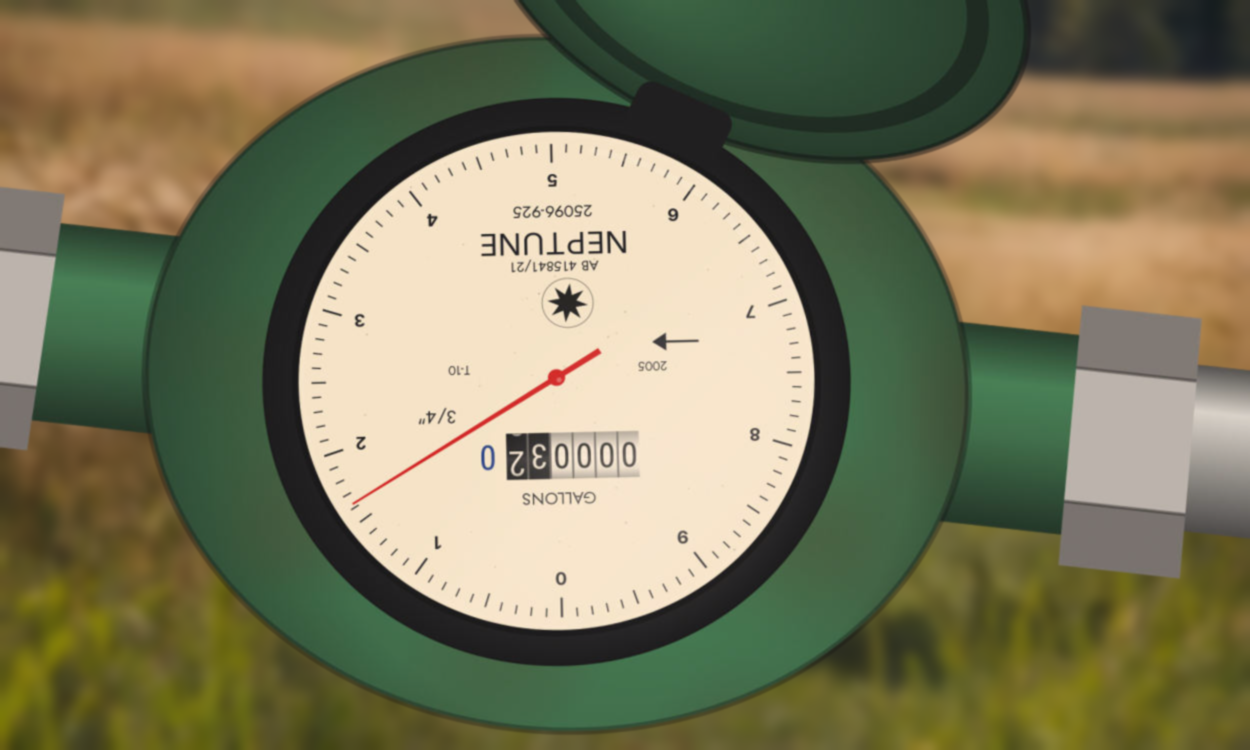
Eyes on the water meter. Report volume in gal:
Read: 321.6 gal
